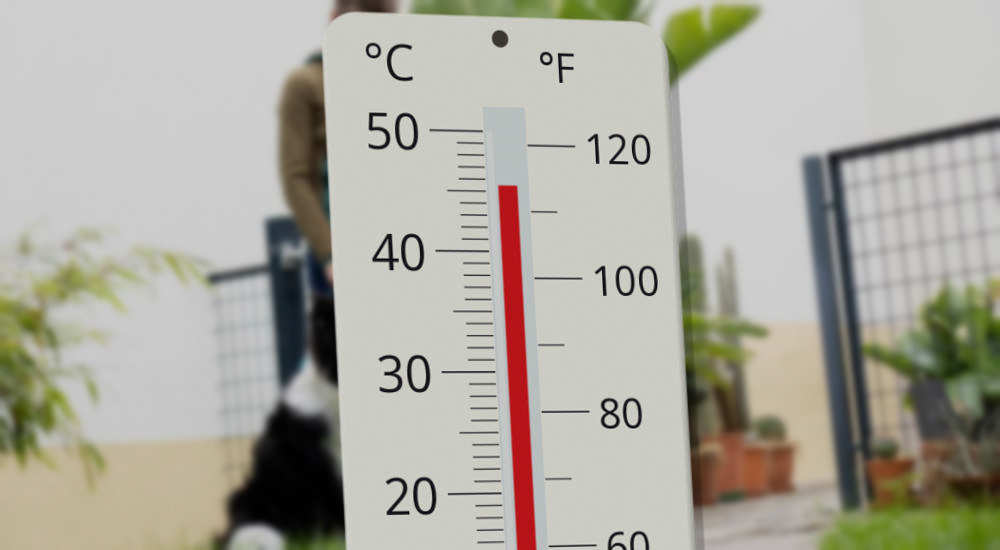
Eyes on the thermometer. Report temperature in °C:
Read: 45.5 °C
